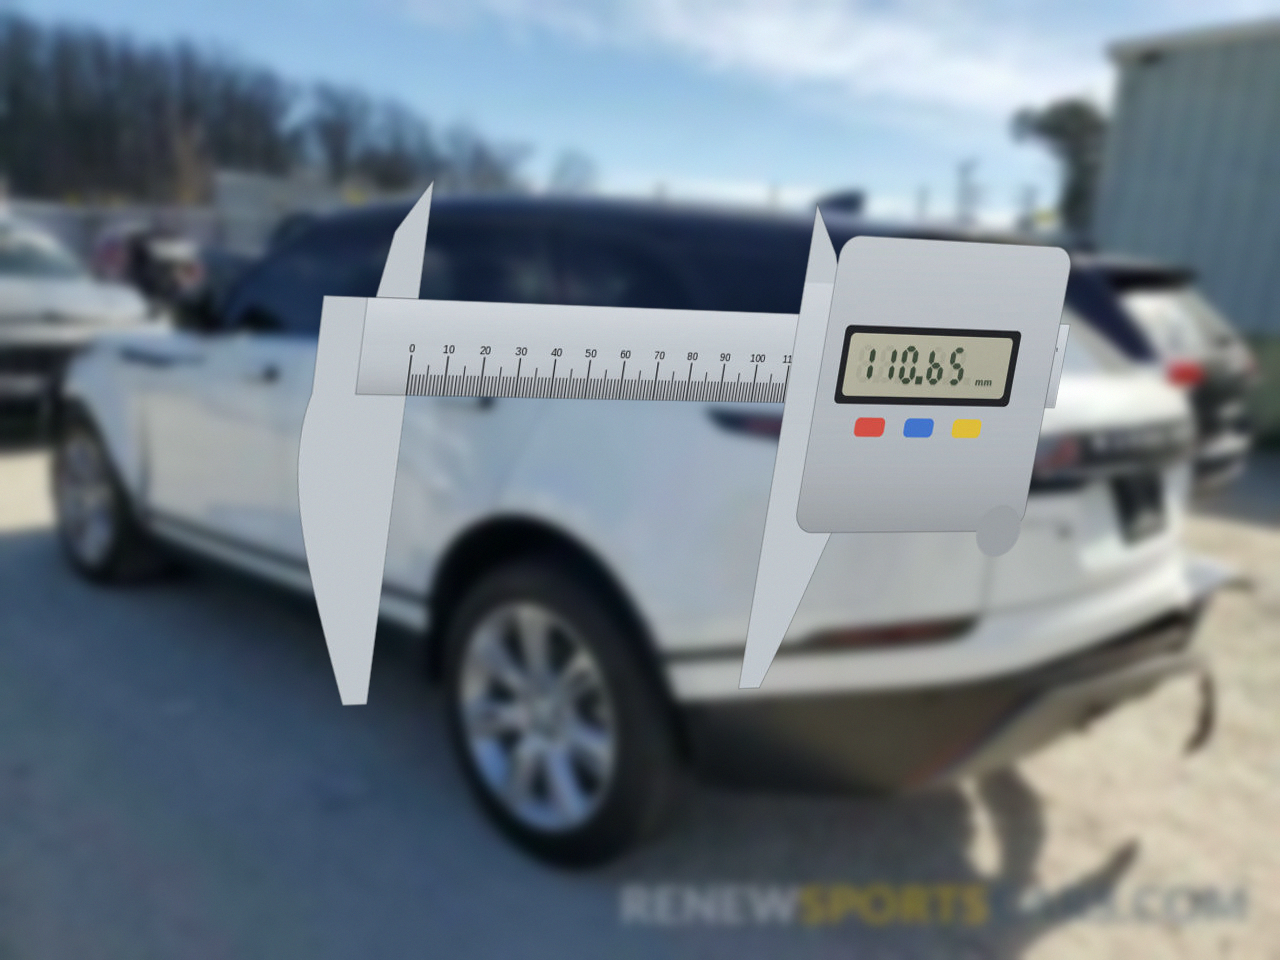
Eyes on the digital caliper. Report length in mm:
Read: 110.65 mm
